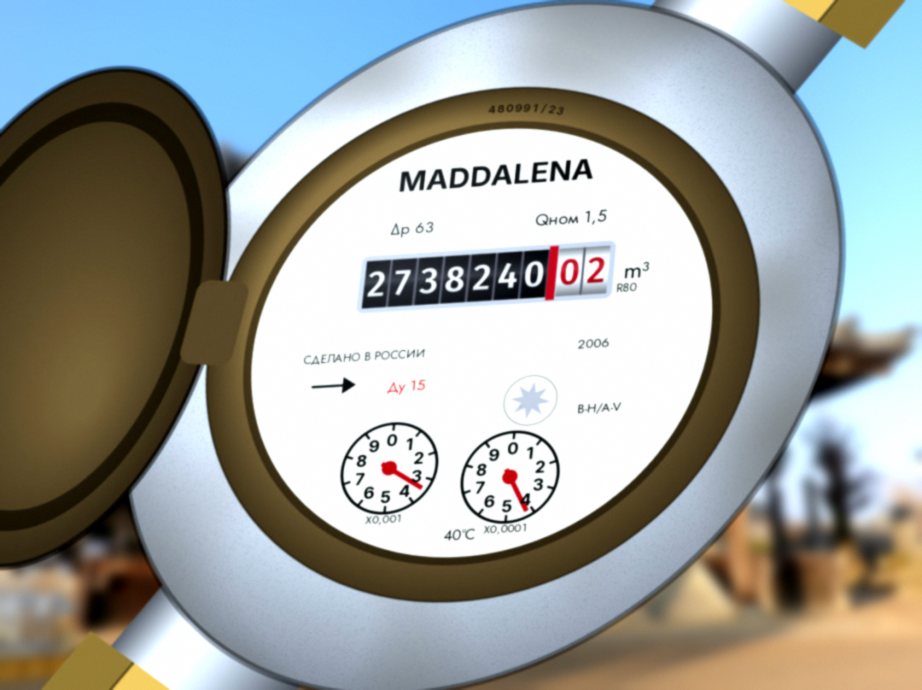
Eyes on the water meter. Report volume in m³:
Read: 2738240.0234 m³
